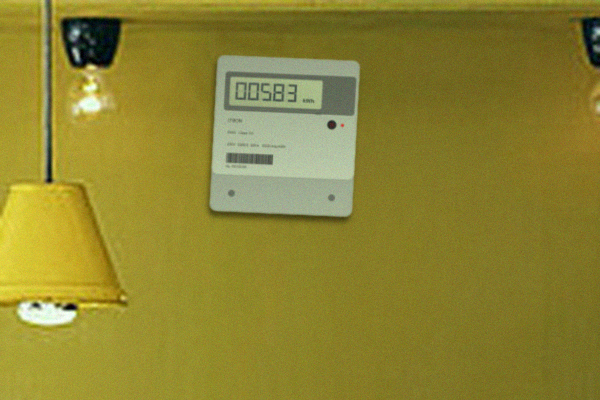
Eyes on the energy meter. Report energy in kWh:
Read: 583 kWh
